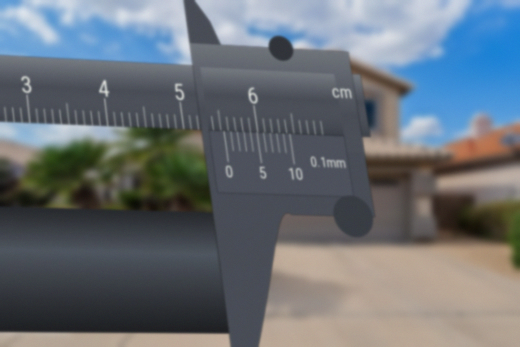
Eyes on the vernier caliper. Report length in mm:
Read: 55.4 mm
